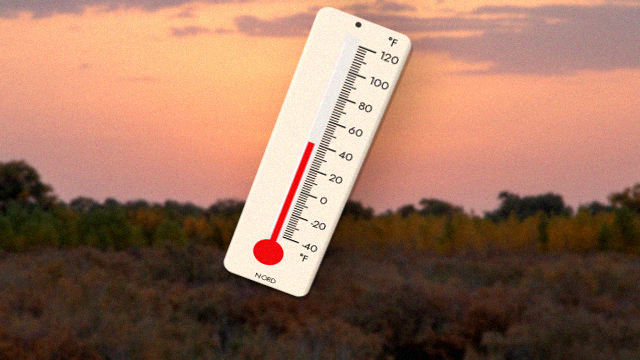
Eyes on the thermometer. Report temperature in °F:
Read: 40 °F
